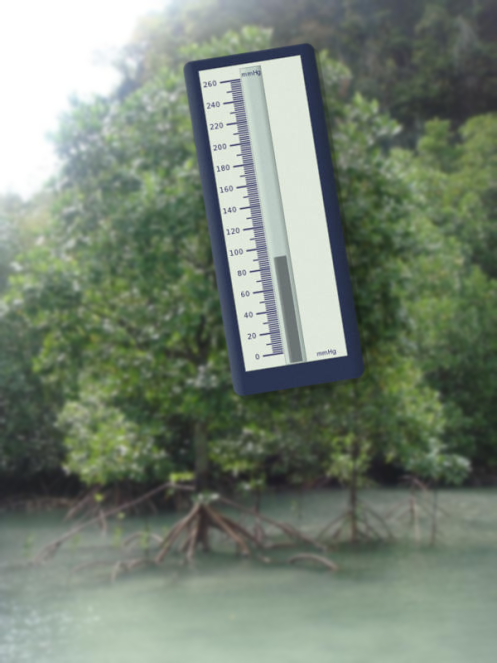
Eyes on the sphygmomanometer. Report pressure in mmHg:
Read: 90 mmHg
